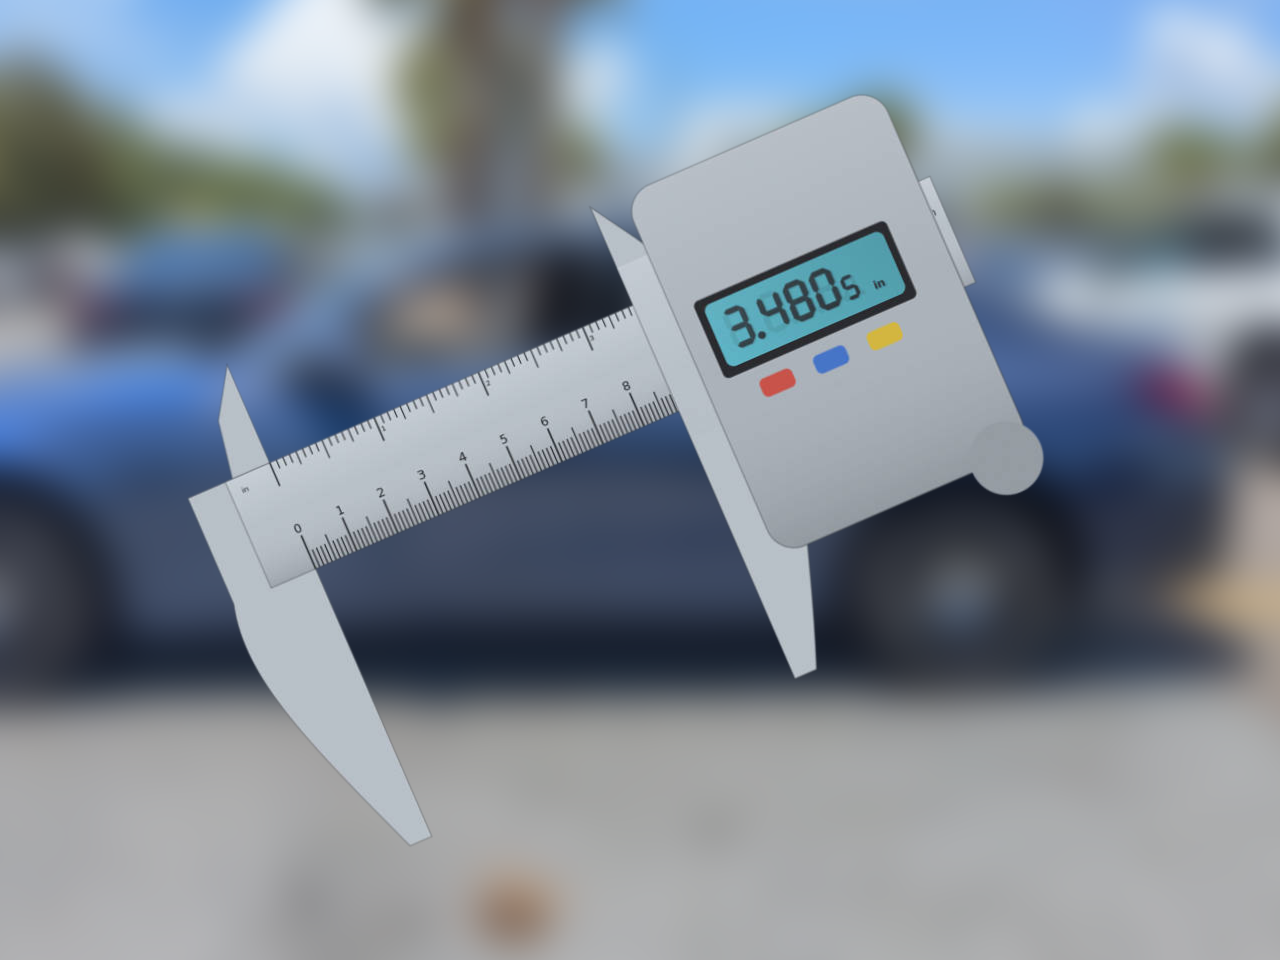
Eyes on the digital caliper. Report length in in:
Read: 3.4805 in
